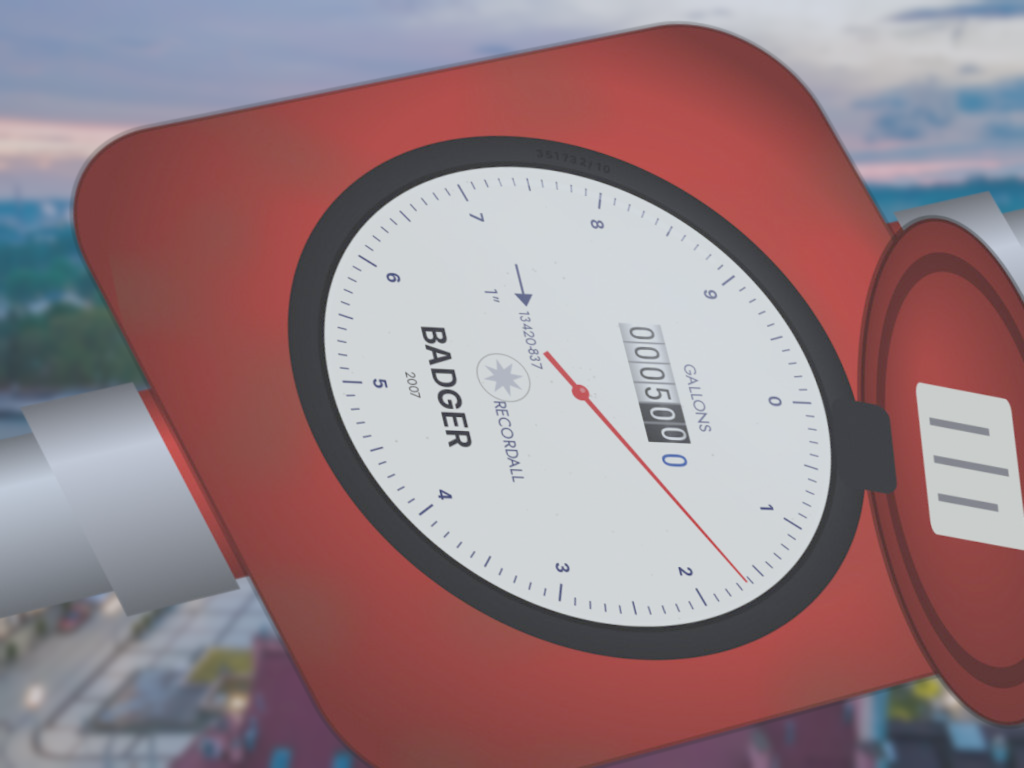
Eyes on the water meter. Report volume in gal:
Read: 5001.6 gal
